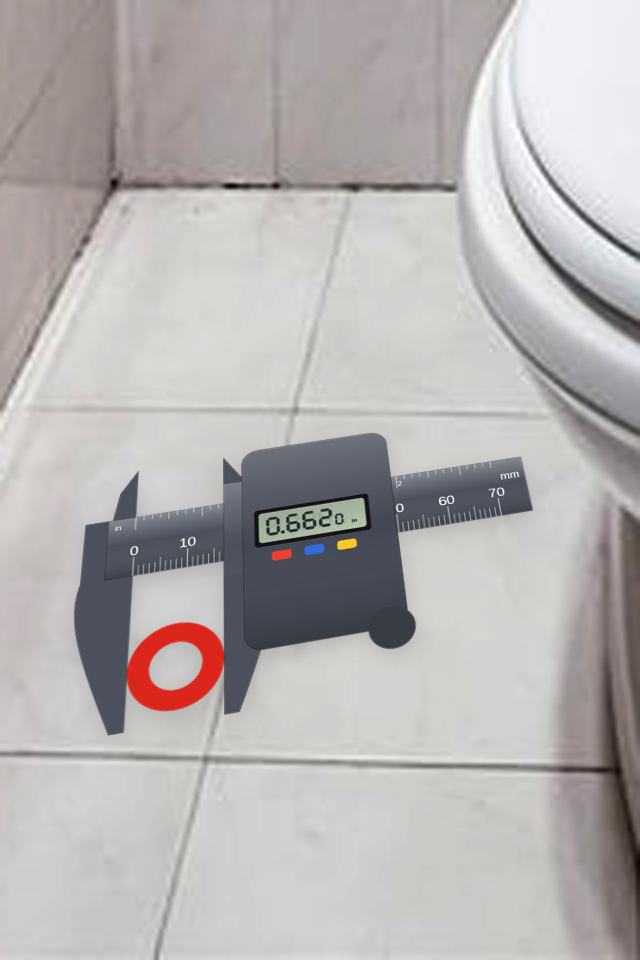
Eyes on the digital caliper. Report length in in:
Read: 0.6620 in
